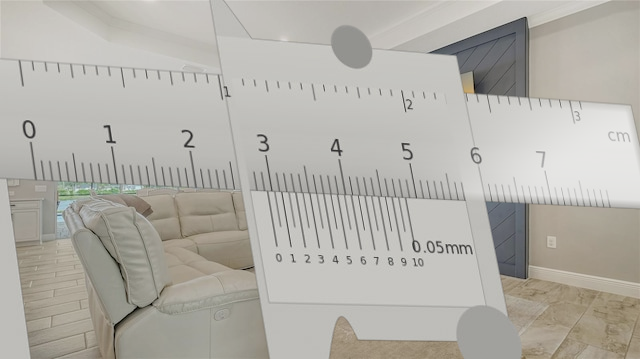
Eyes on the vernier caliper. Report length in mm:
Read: 29.4 mm
